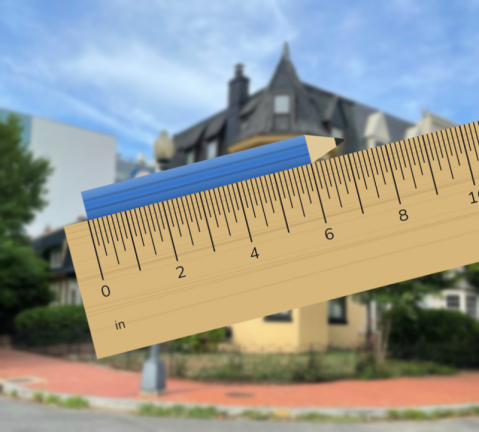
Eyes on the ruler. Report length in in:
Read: 7 in
